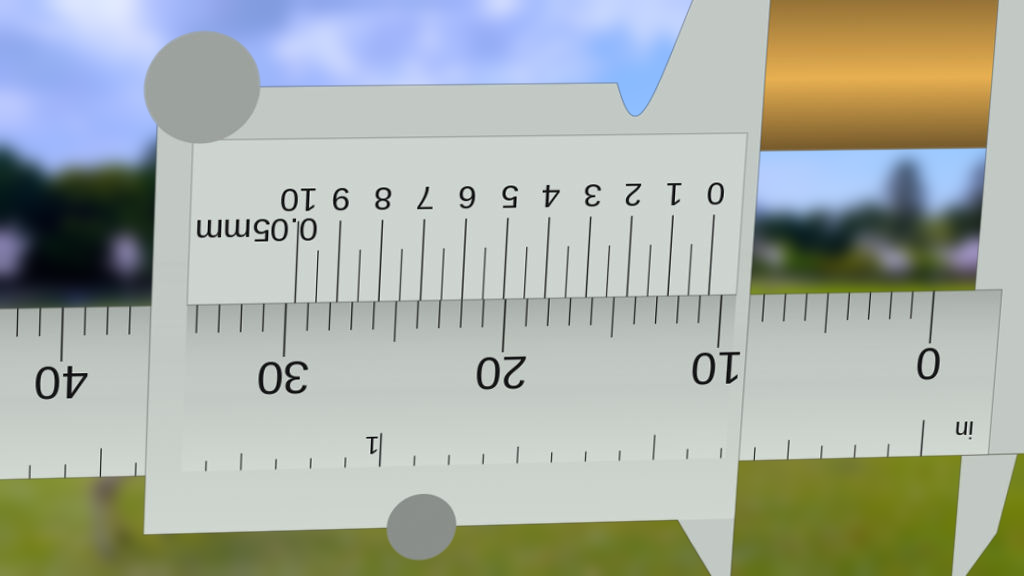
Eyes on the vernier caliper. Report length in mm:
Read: 10.6 mm
